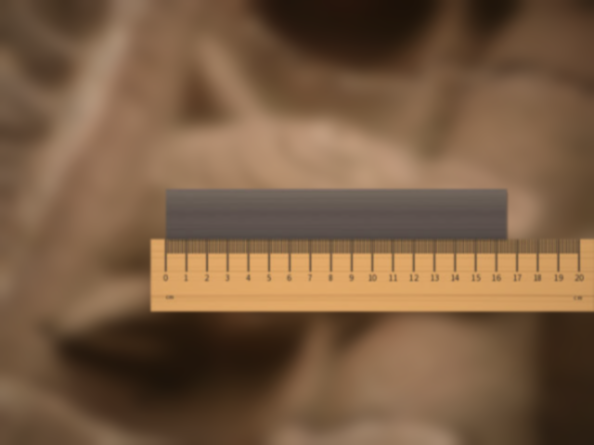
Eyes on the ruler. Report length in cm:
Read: 16.5 cm
